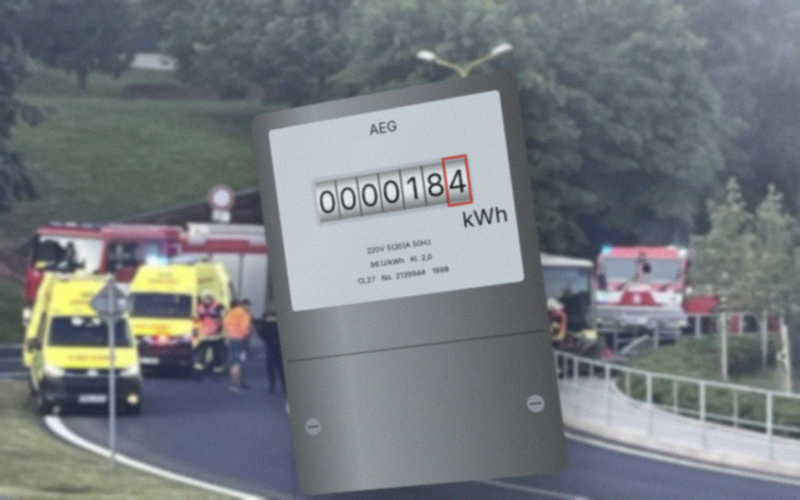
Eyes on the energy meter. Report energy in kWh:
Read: 18.4 kWh
